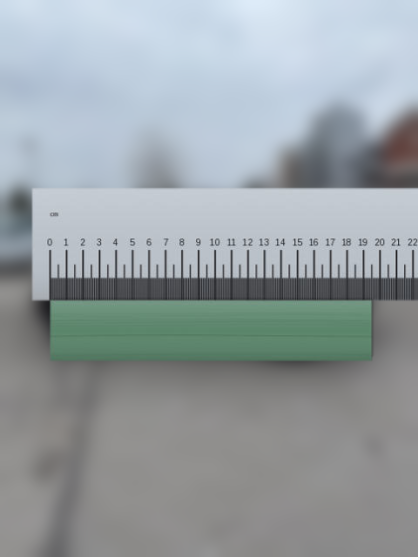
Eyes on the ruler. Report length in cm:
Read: 19.5 cm
